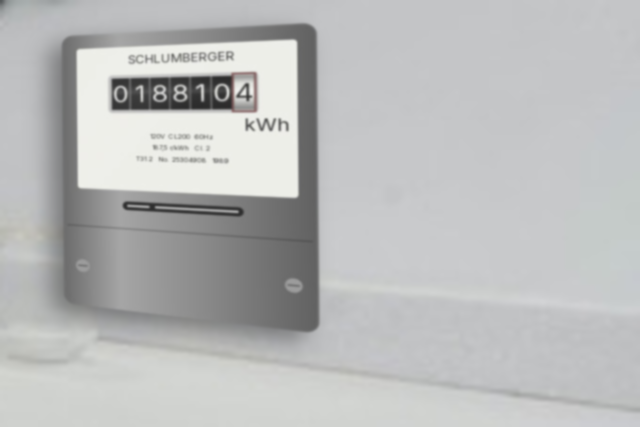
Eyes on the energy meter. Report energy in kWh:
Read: 18810.4 kWh
